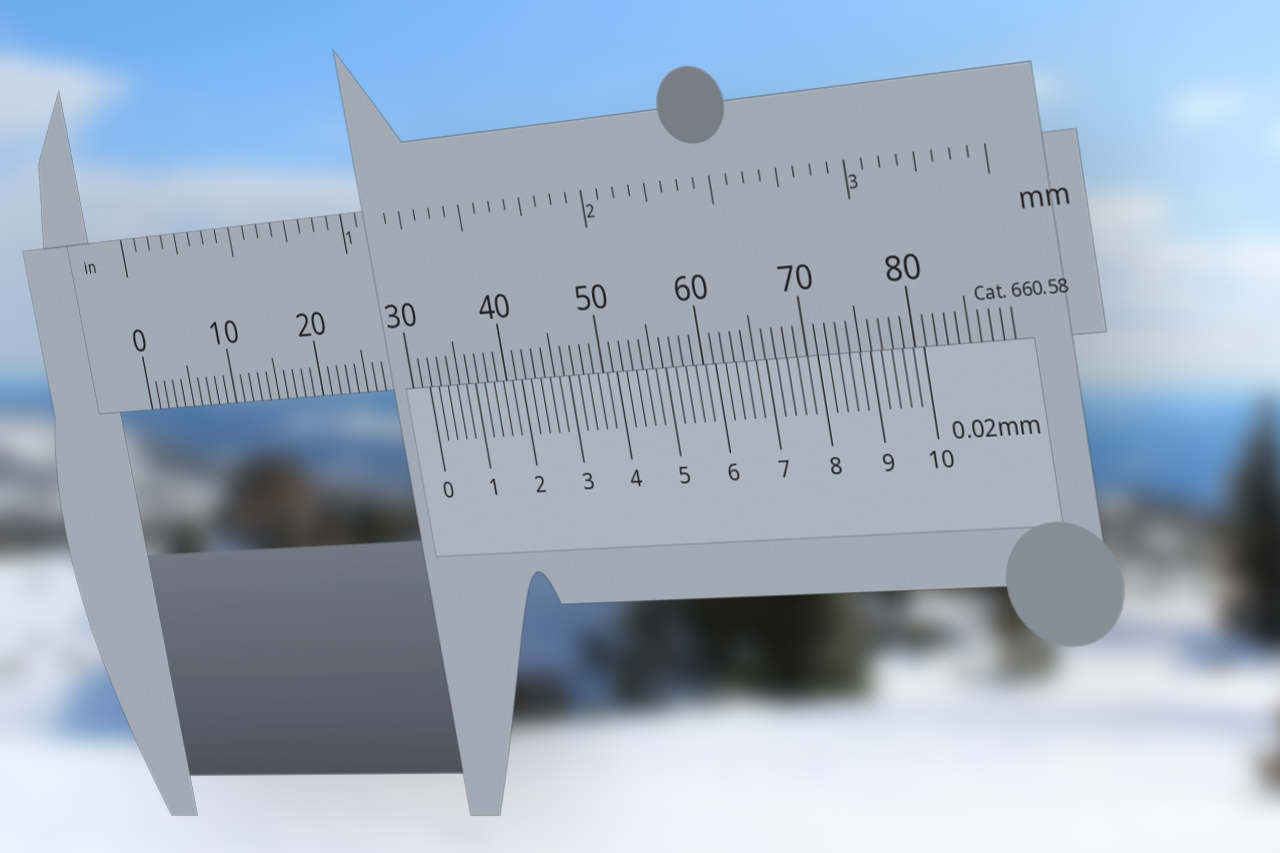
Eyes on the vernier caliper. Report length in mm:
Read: 31.8 mm
